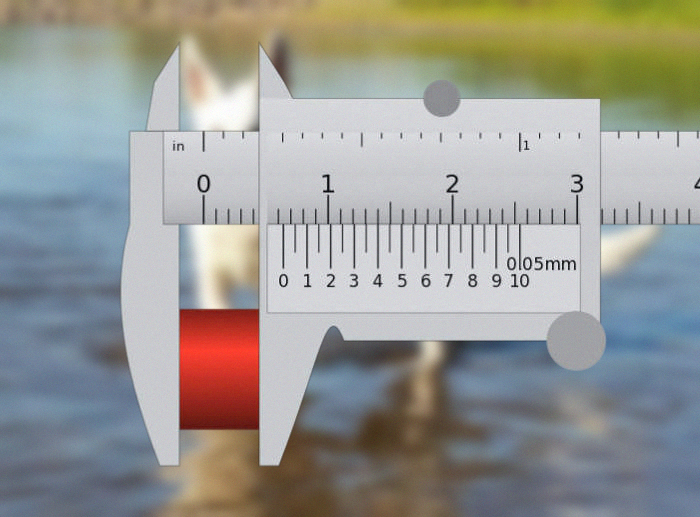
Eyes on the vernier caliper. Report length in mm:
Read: 6.4 mm
